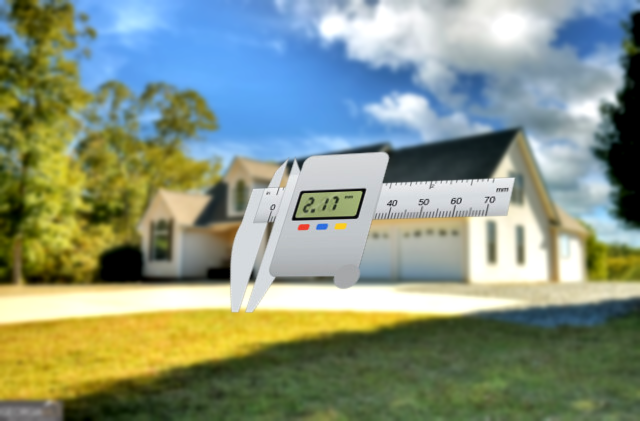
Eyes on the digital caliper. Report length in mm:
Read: 2.17 mm
